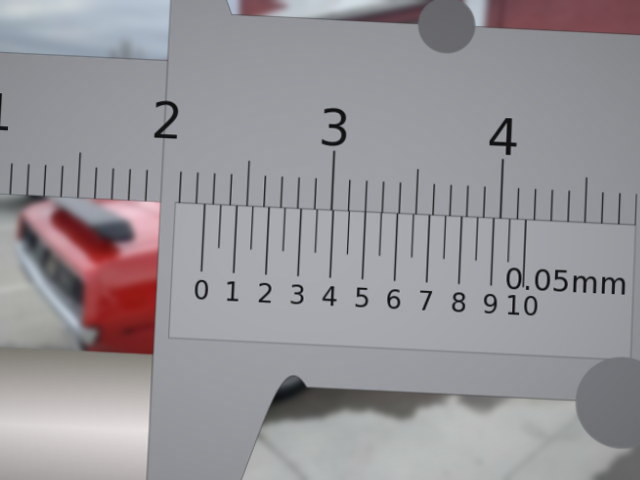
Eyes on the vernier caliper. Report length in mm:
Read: 22.5 mm
